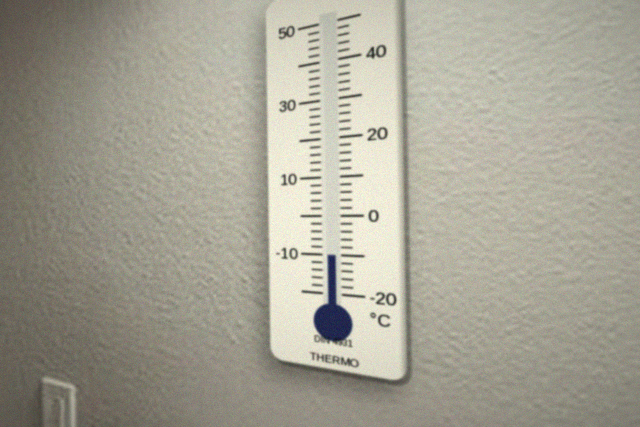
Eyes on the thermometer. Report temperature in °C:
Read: -10 °C
